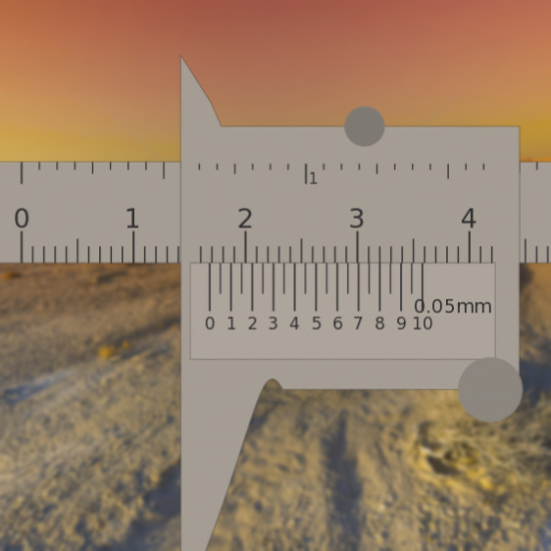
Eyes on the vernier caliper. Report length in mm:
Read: 16.8 mm
